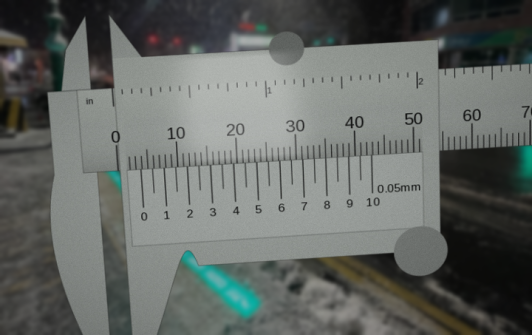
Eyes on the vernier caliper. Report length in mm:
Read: 3.8 mm
